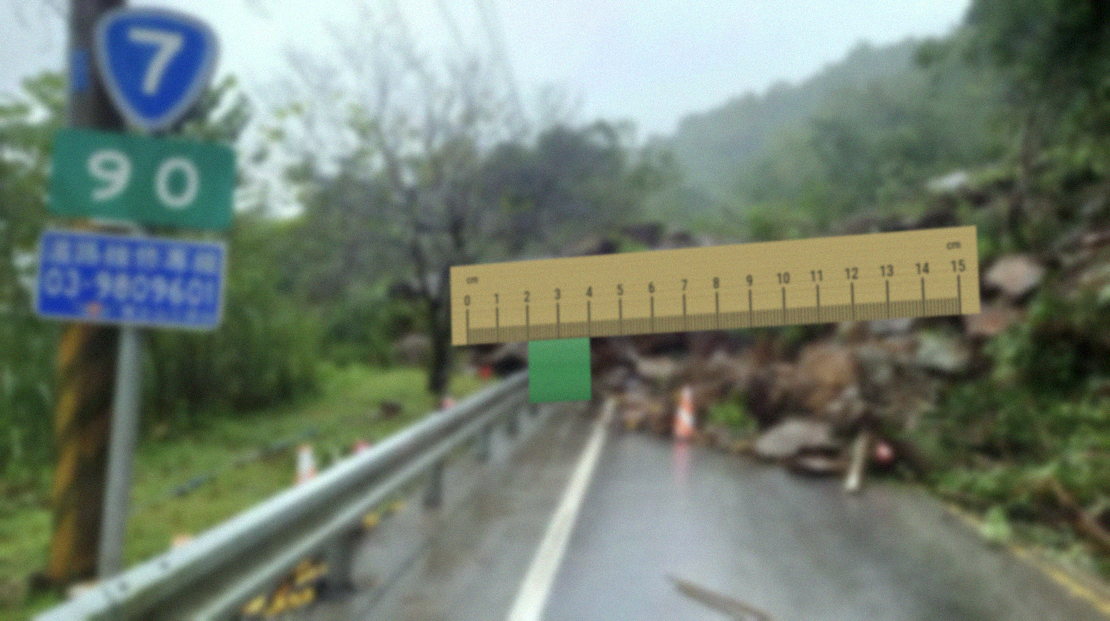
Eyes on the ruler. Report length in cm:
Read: 2 cm
